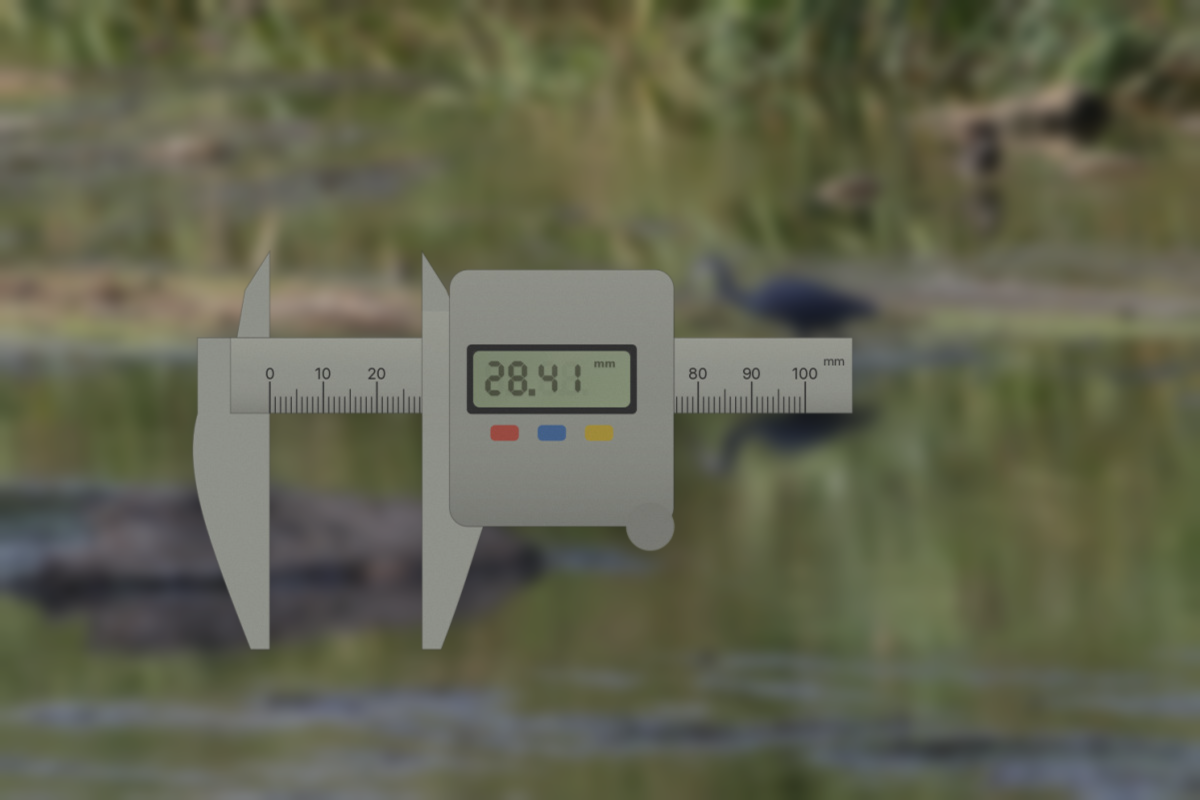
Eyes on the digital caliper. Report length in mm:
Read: 28.41 mm
